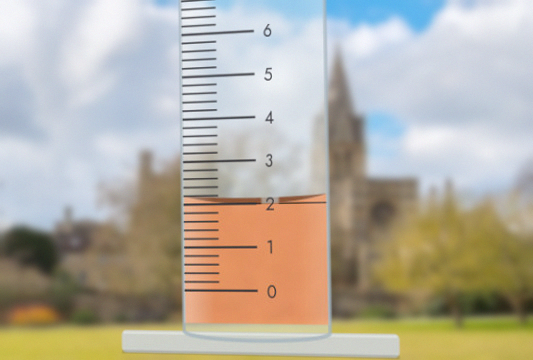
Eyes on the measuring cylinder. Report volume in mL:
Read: 2 mL
